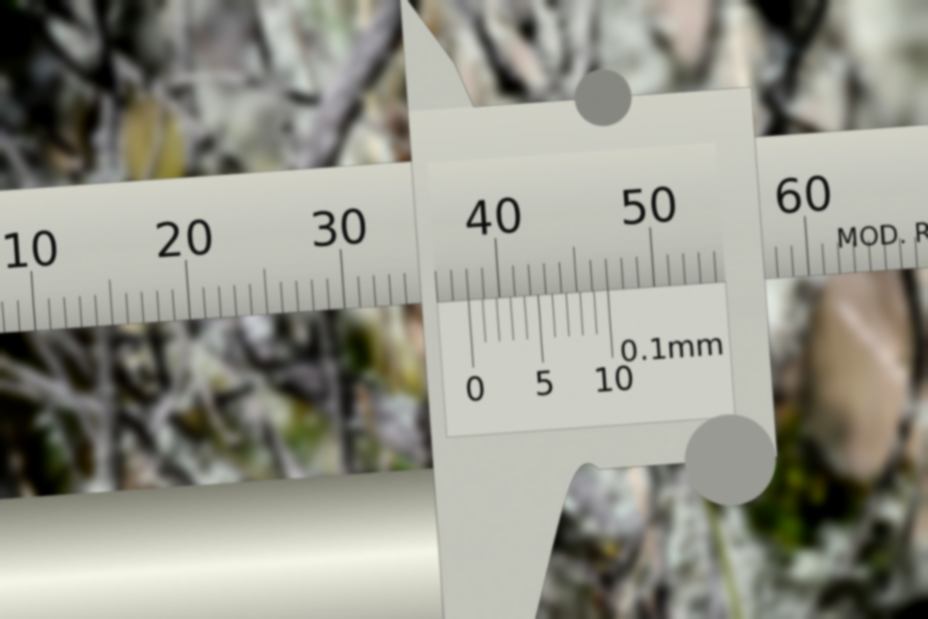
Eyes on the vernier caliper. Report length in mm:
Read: 38.0 mm
